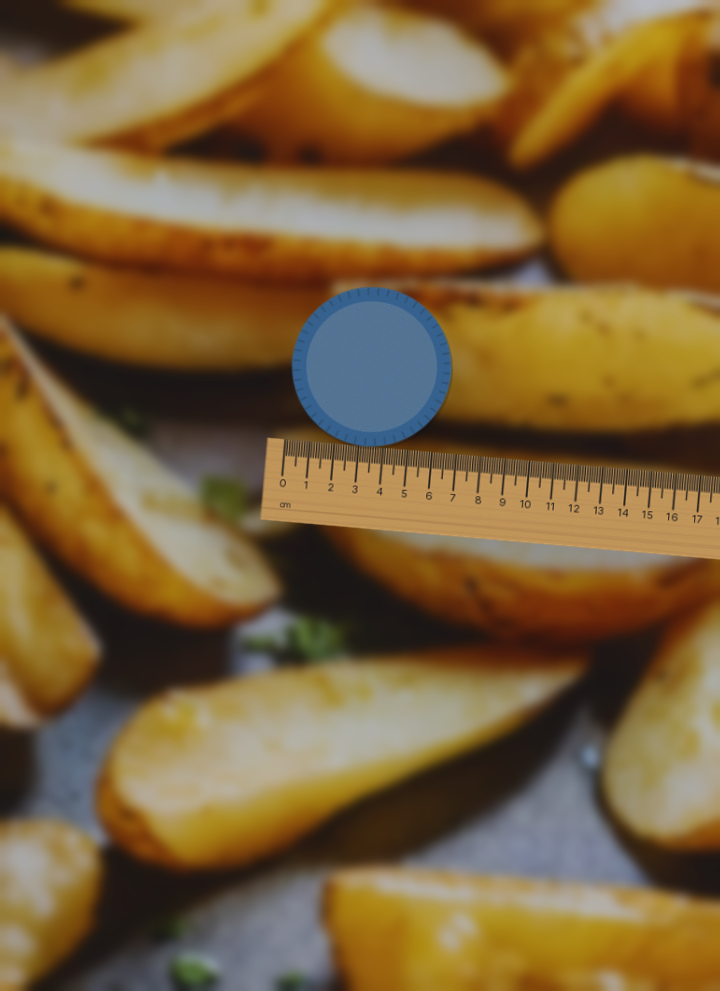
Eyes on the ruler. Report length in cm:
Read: 6.5 cm
